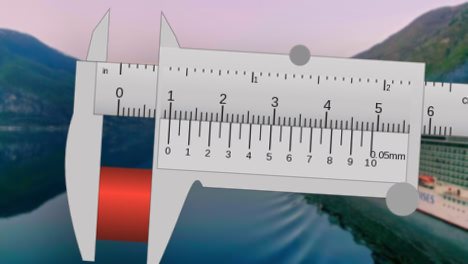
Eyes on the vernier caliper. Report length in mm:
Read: 10.0 mm
